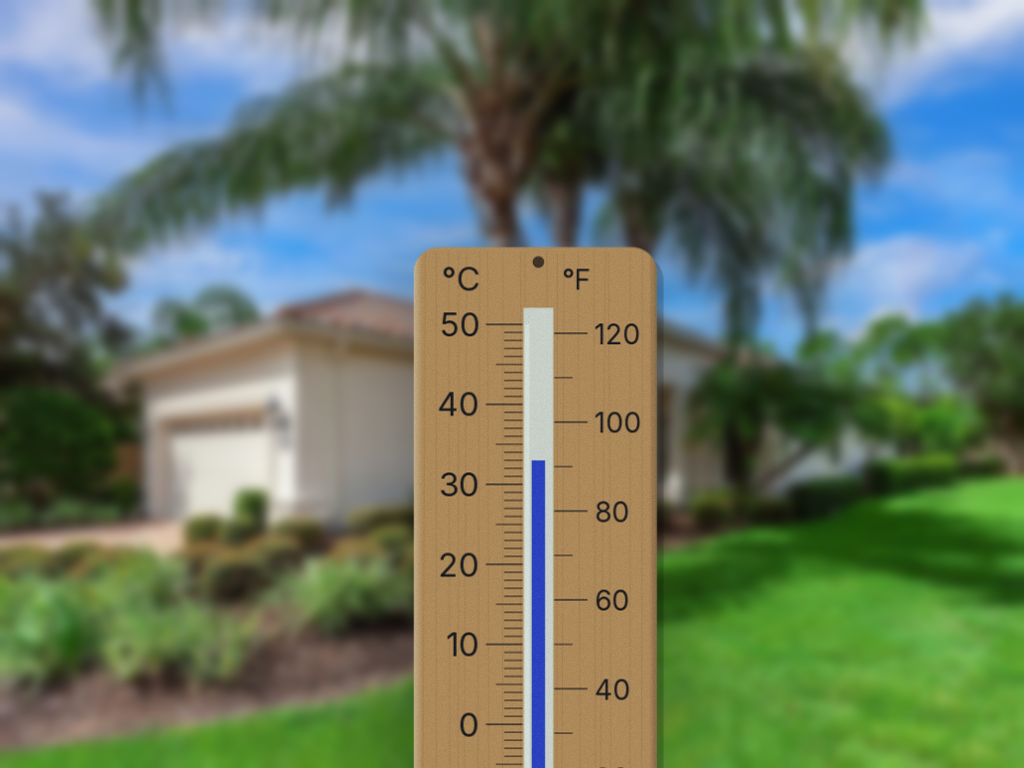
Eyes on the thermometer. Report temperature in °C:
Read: 33 °C
